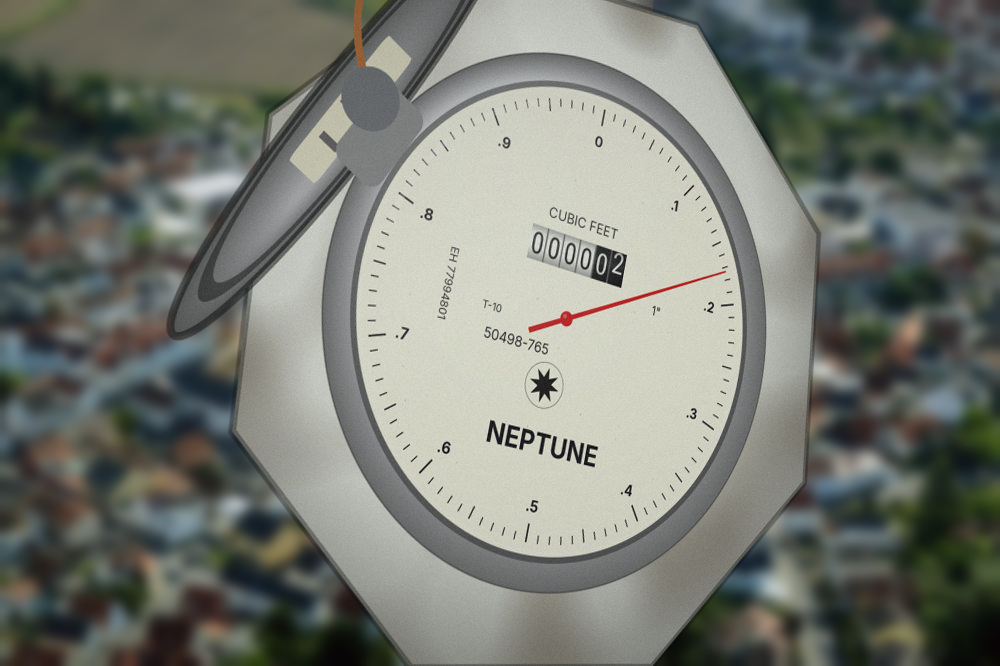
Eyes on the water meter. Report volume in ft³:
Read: 2.17 ft³
